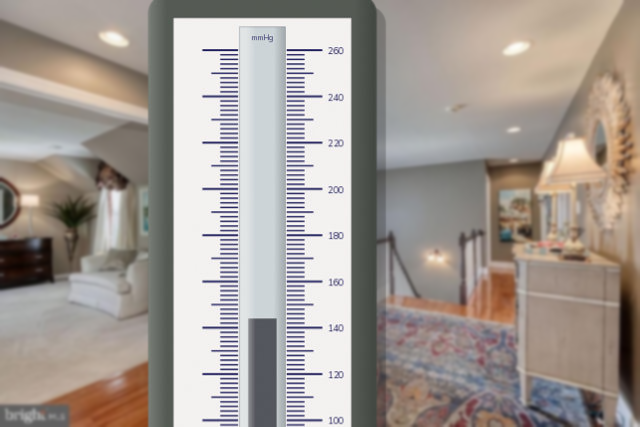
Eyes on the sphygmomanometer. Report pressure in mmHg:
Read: 144 mmHg
